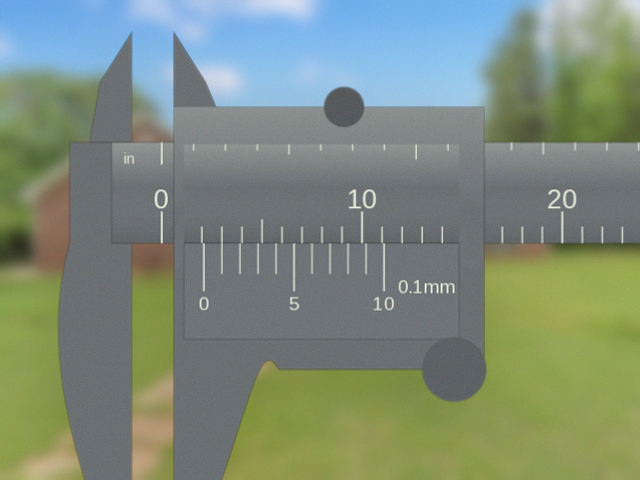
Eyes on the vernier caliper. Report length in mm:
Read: 2.1 mm
